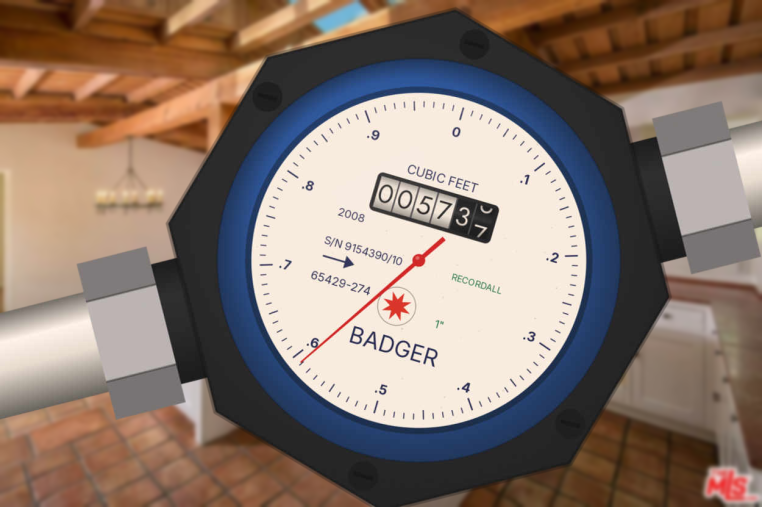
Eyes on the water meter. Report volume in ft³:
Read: 5736.59 ft³
